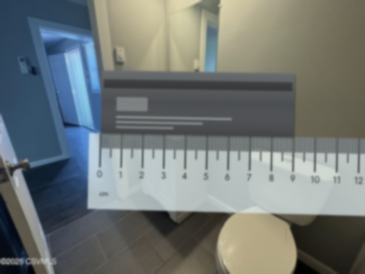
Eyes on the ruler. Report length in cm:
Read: 9 cm
